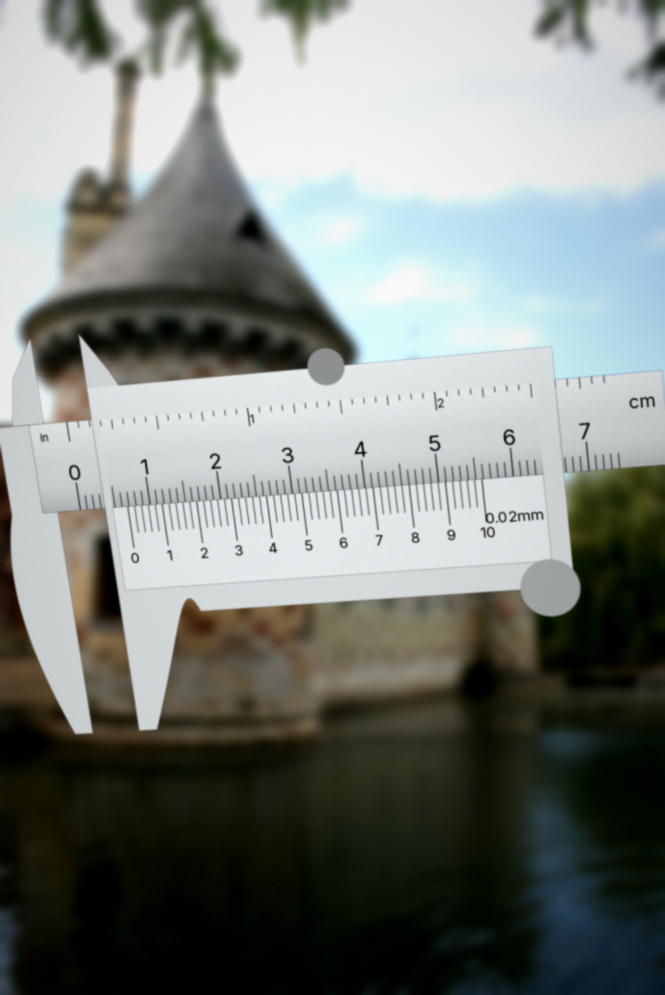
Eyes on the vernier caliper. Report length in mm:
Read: 6.8 mm
